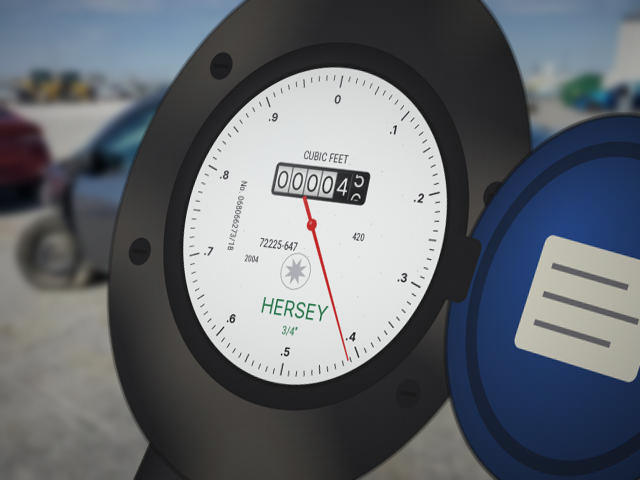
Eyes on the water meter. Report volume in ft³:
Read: 45.41 ft³
